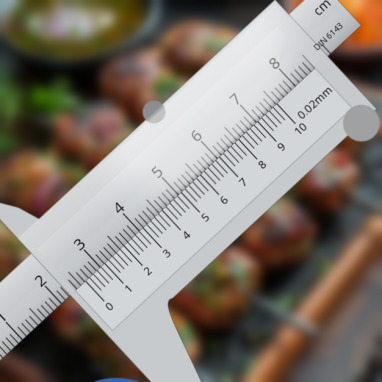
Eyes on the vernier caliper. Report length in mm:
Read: 26.2 mm
